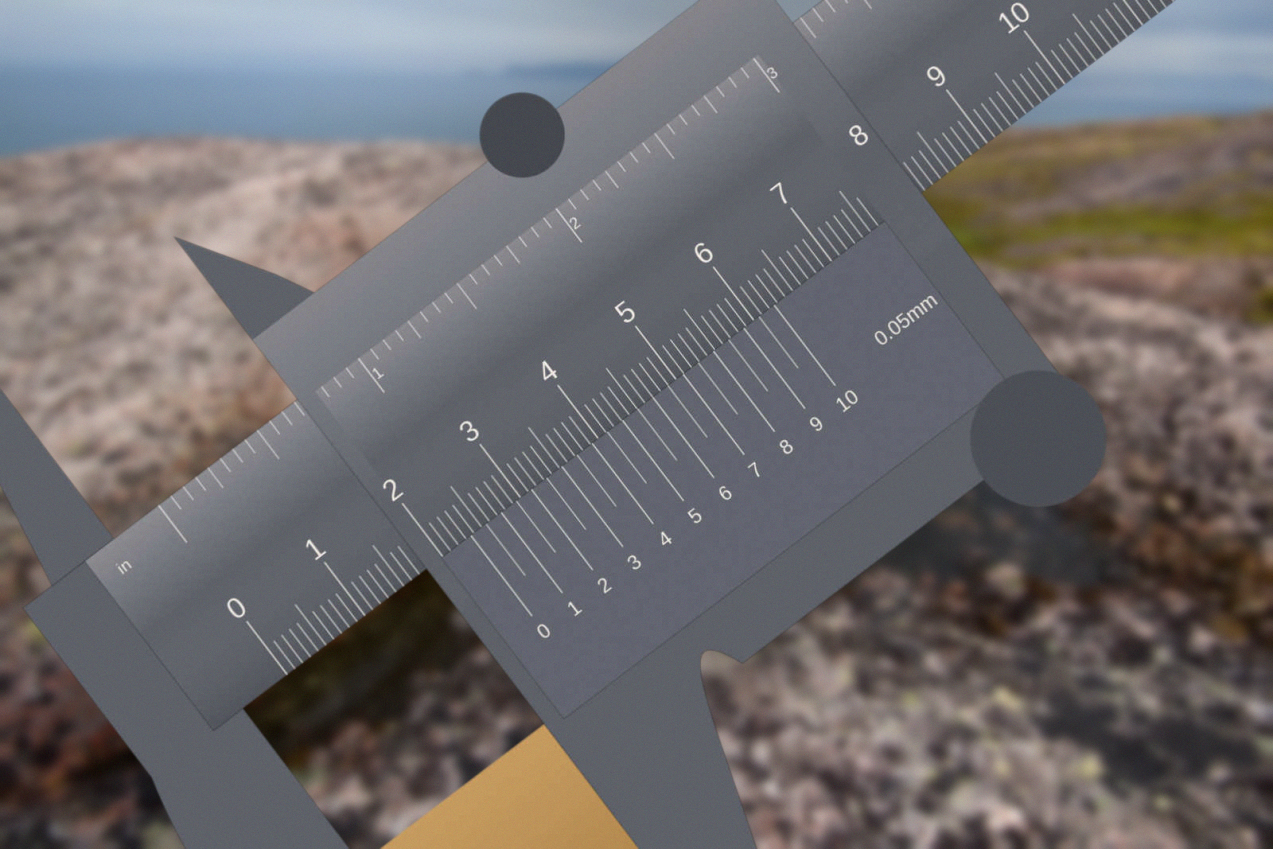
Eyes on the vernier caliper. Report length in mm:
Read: 23.6 mm
